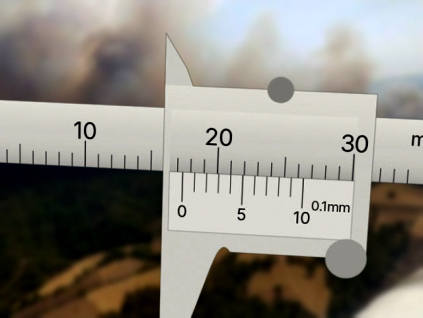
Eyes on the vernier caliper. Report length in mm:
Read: 17.4 mm
